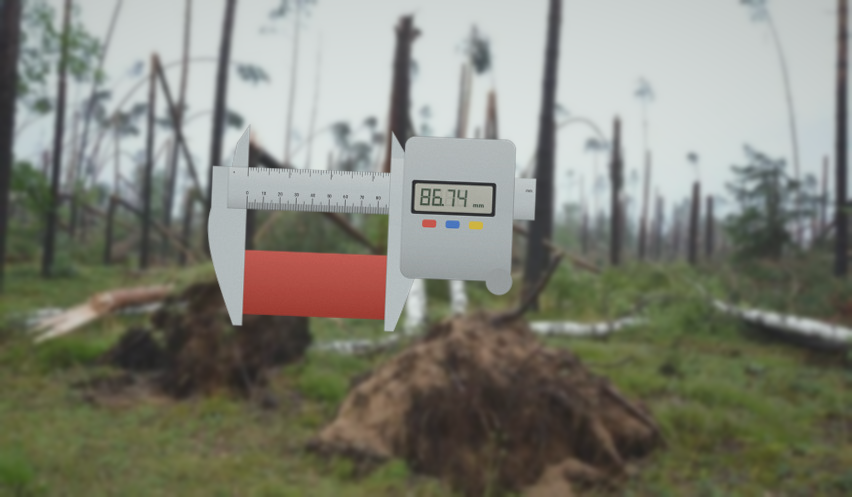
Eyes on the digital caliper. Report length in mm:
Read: 86.74 mm
